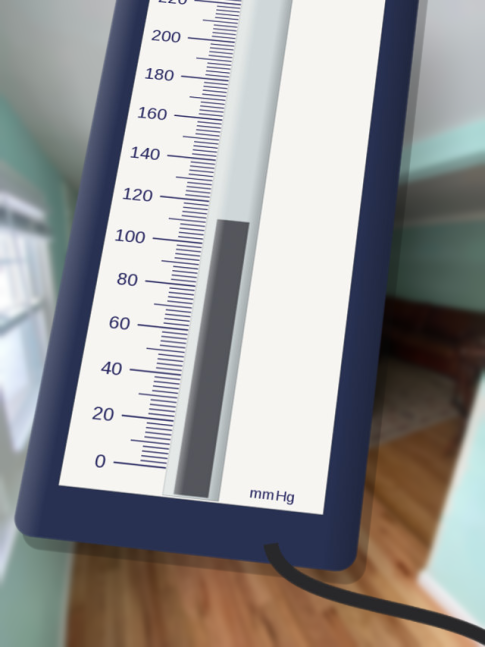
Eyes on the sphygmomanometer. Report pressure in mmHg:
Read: 112 mmHg
